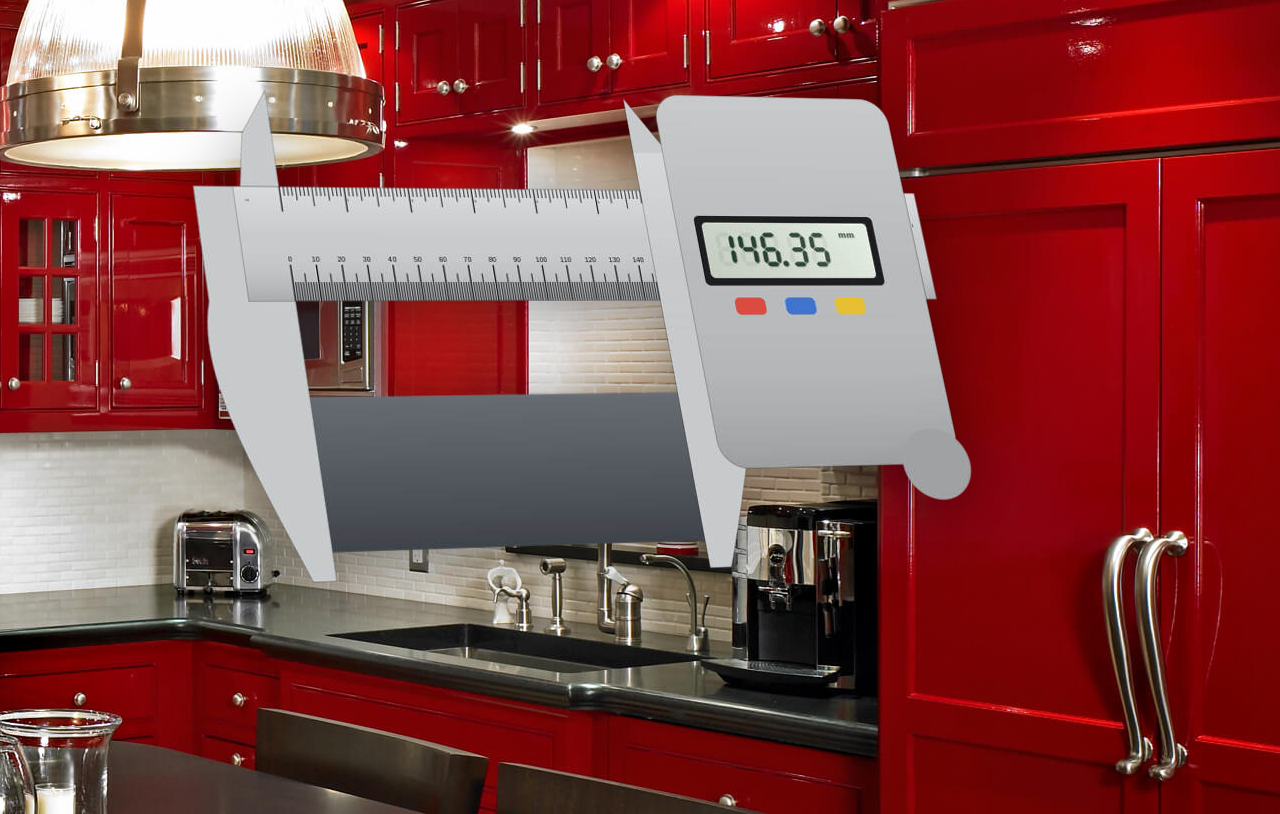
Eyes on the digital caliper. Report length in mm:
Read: 146.35 mm
